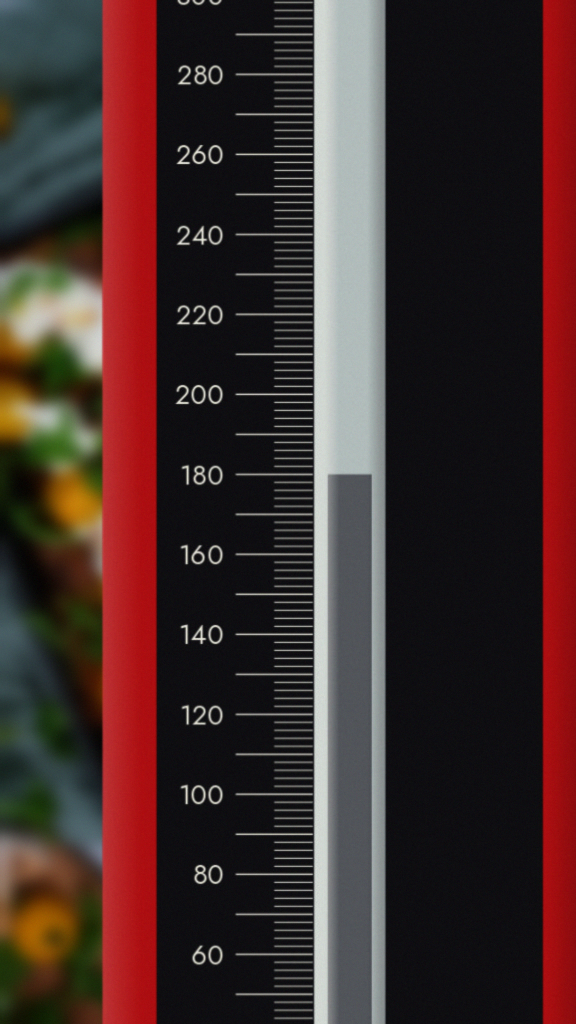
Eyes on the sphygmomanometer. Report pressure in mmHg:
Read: 180 mmHg
